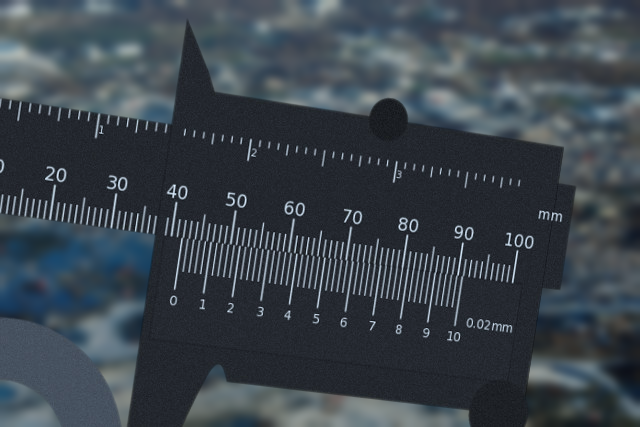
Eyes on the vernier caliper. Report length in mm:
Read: 41.8 mm
